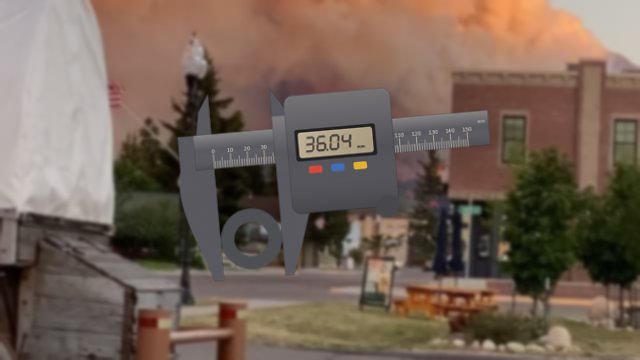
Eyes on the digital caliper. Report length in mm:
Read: 36.04 mm
